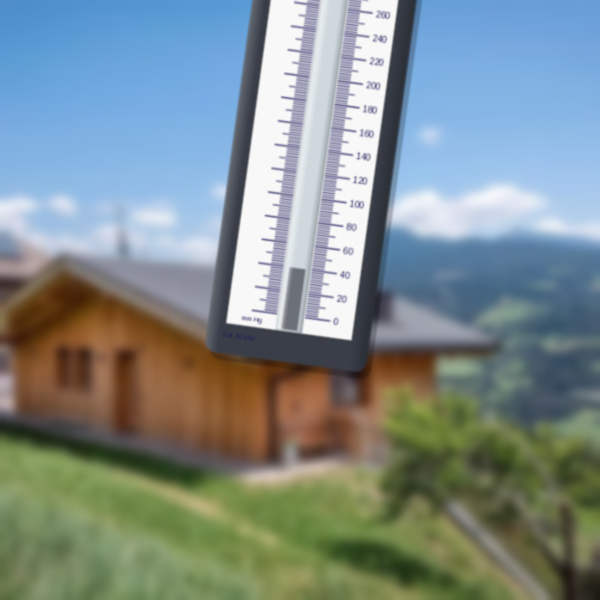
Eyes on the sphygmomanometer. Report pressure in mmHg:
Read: 40 mmHg
